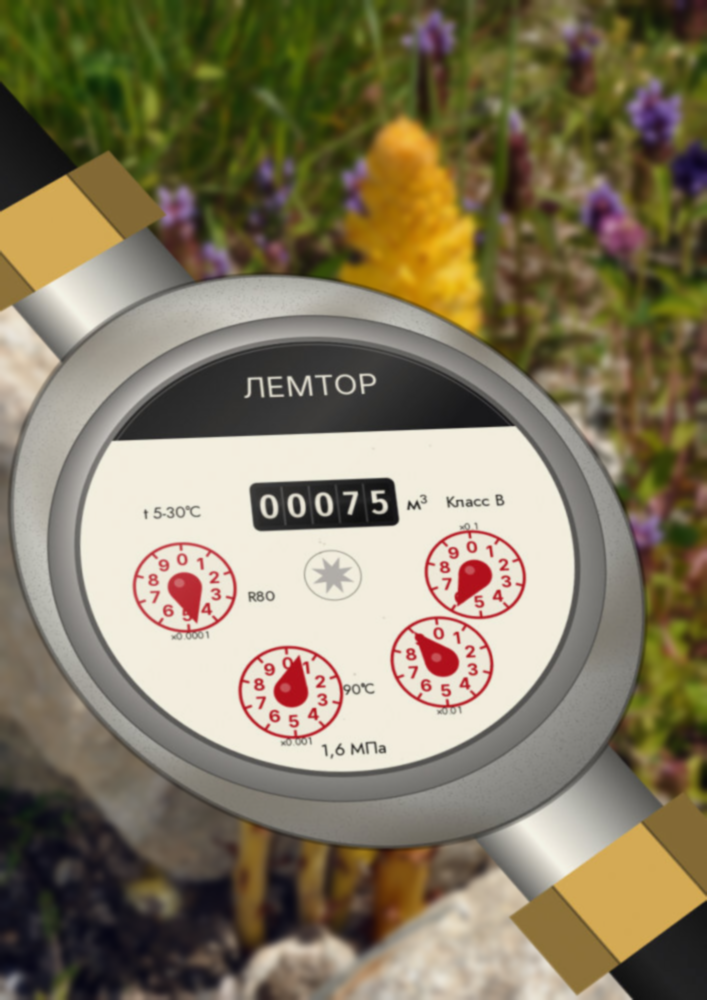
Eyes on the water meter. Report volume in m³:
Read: 75.5904 m³
